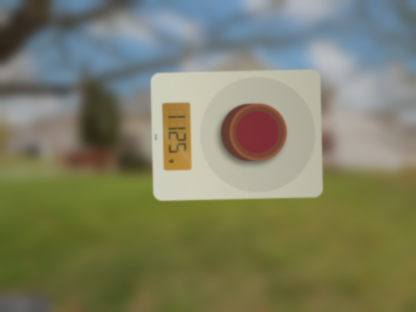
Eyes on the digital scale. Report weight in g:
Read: 1125 g
